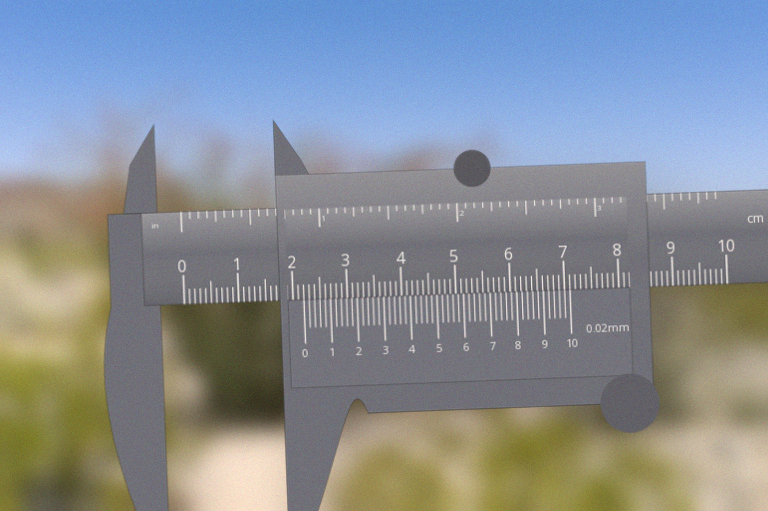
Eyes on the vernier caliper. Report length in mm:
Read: 22.0 mm
